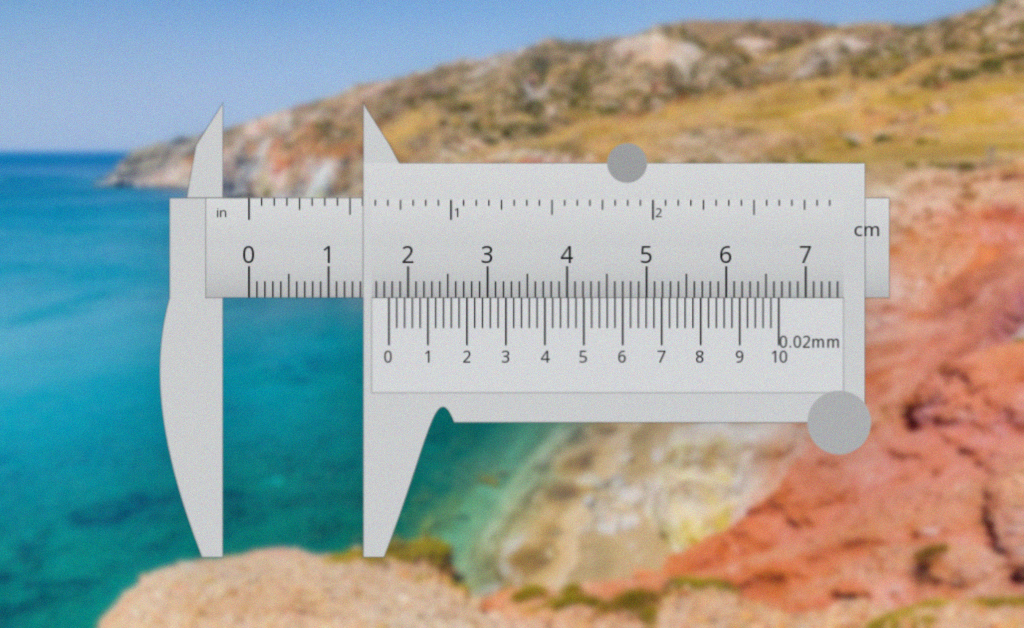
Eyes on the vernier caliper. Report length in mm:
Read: 17.6 mm
